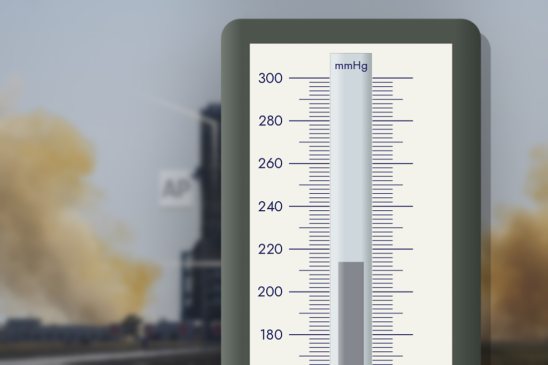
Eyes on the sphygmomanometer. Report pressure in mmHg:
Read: 214 mmHg
